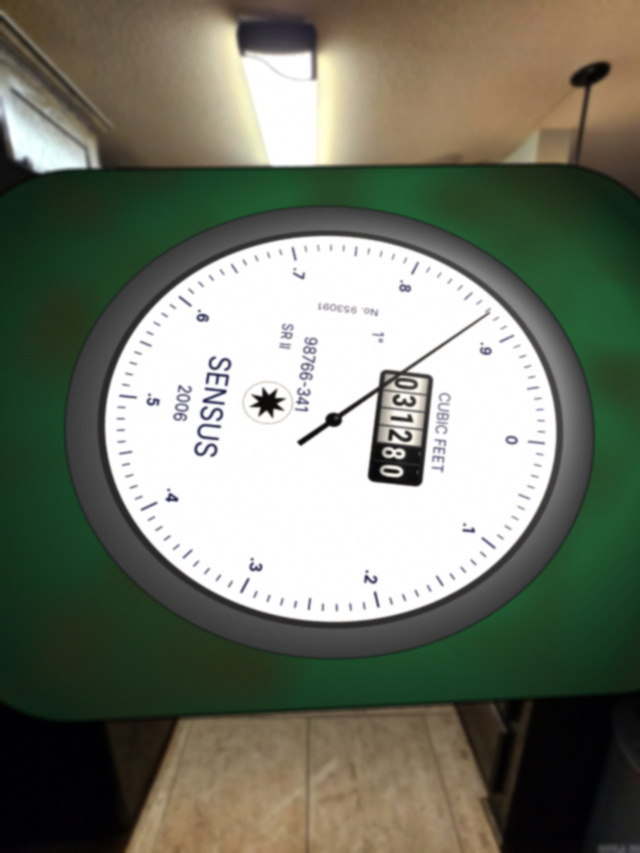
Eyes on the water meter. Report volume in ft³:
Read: 31279.87 ft³
